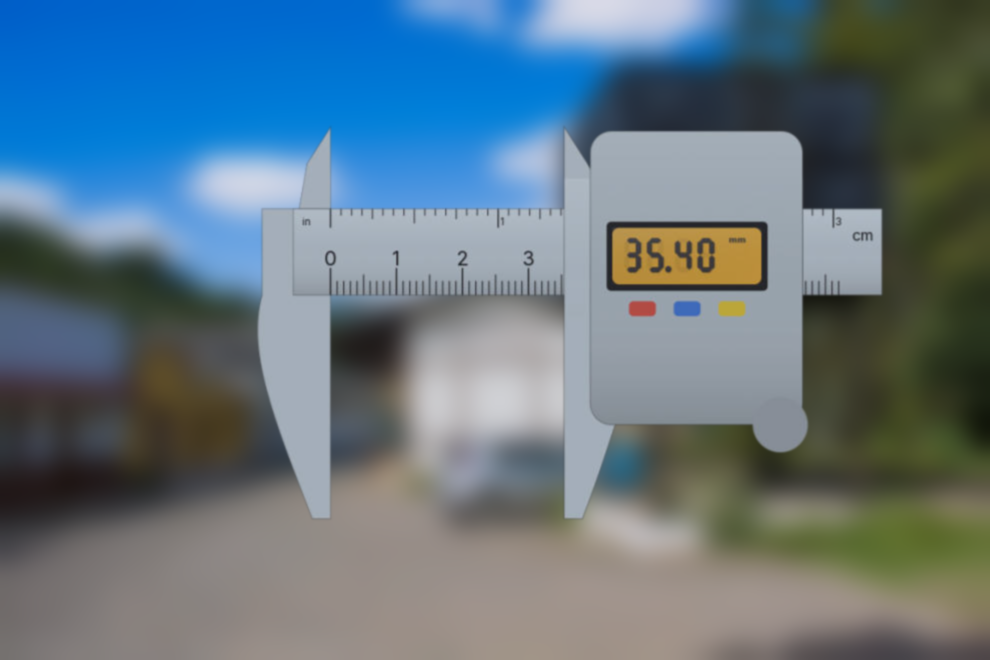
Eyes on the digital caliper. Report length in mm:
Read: 35.40 mm
